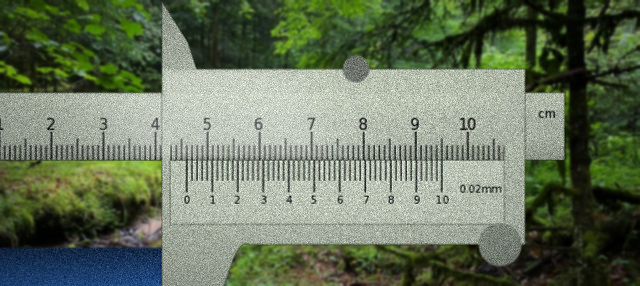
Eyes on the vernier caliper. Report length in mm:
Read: 46.0 mm
